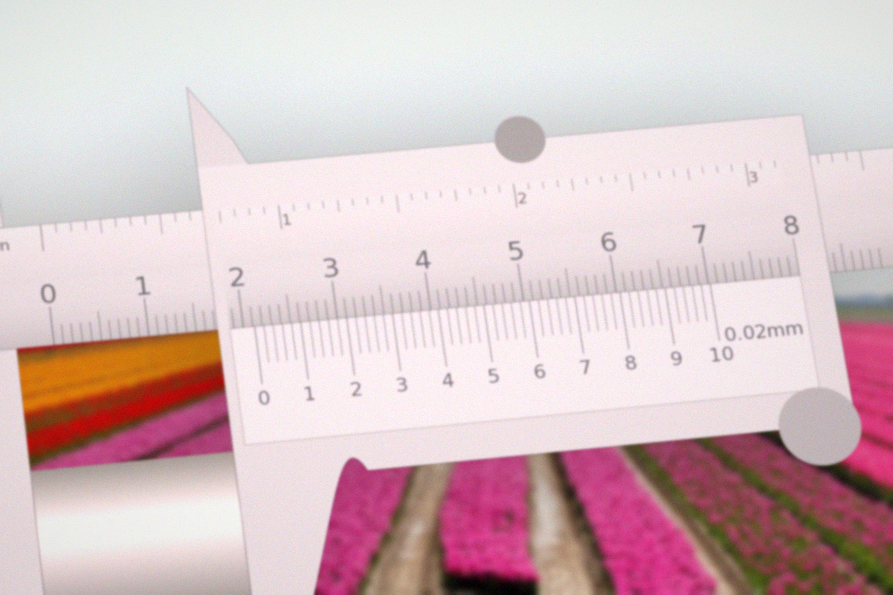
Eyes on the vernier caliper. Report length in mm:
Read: 21.2 mm
